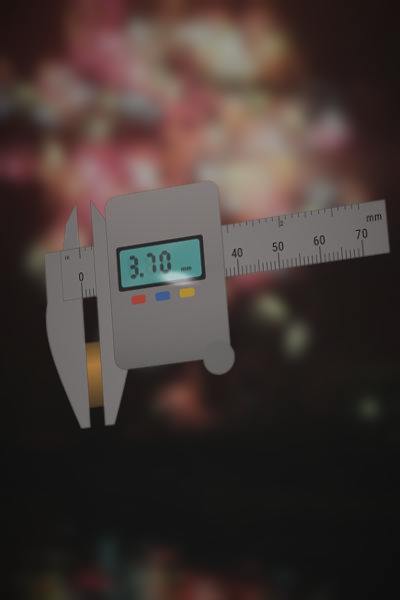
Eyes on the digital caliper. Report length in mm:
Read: 3.70 mm
